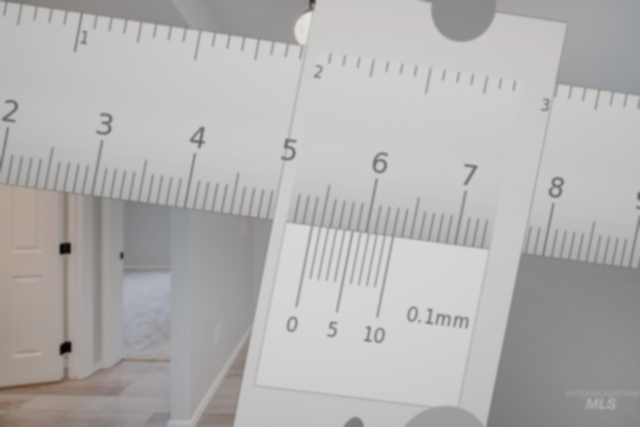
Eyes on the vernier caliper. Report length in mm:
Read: 54.0 mm
